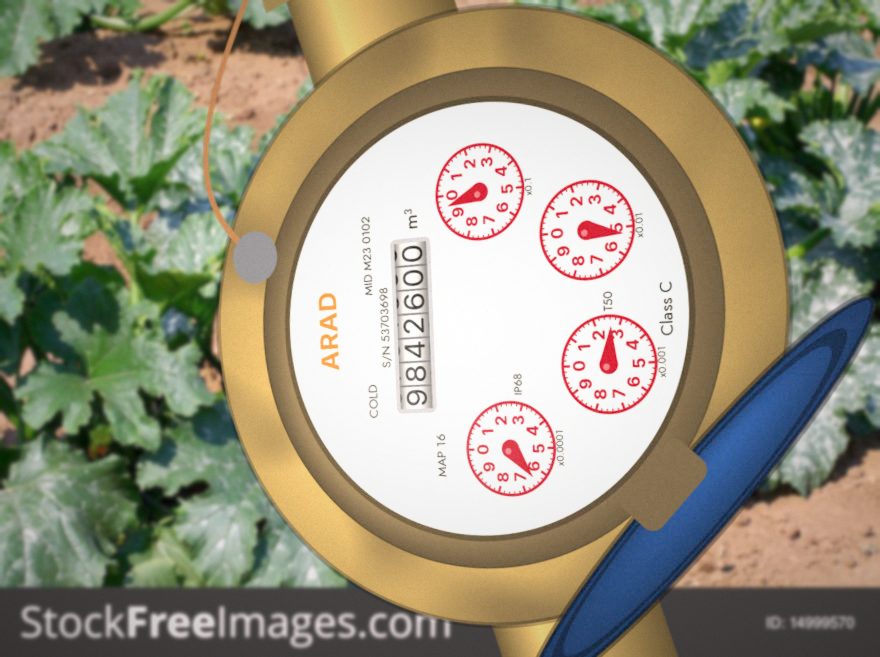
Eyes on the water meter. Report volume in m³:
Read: 9842599.9526 m³
